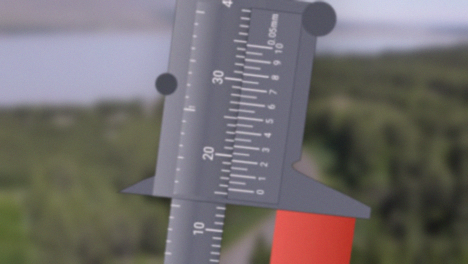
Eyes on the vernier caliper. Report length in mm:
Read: 15.6 mm
